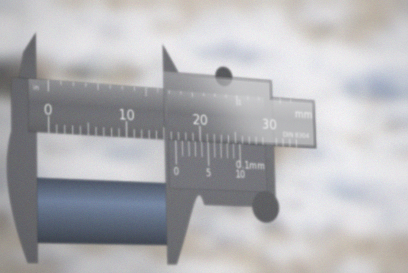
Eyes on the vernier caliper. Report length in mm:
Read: 16.6 mm
